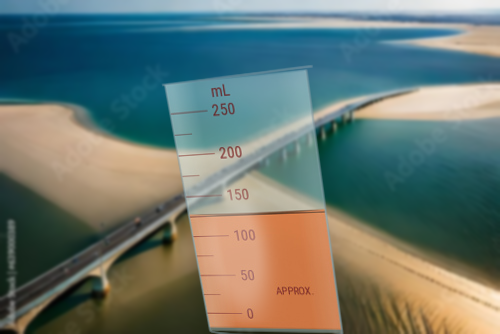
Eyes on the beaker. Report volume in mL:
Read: 125 mL
